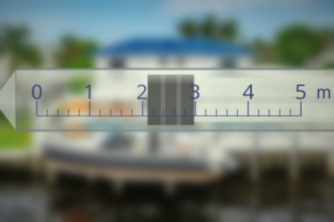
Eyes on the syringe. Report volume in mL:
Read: 2.1 mL
